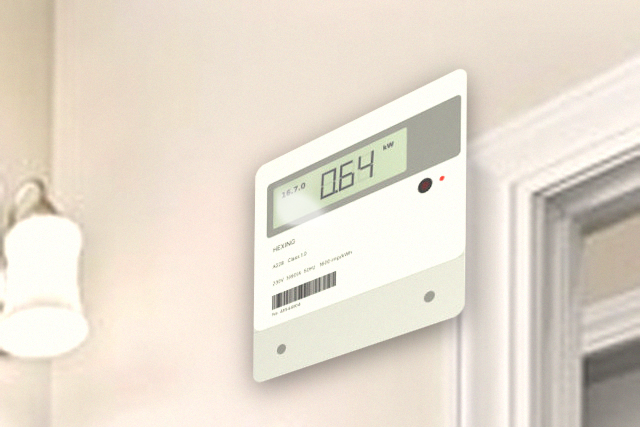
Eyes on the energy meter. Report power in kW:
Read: 0.64 kW
